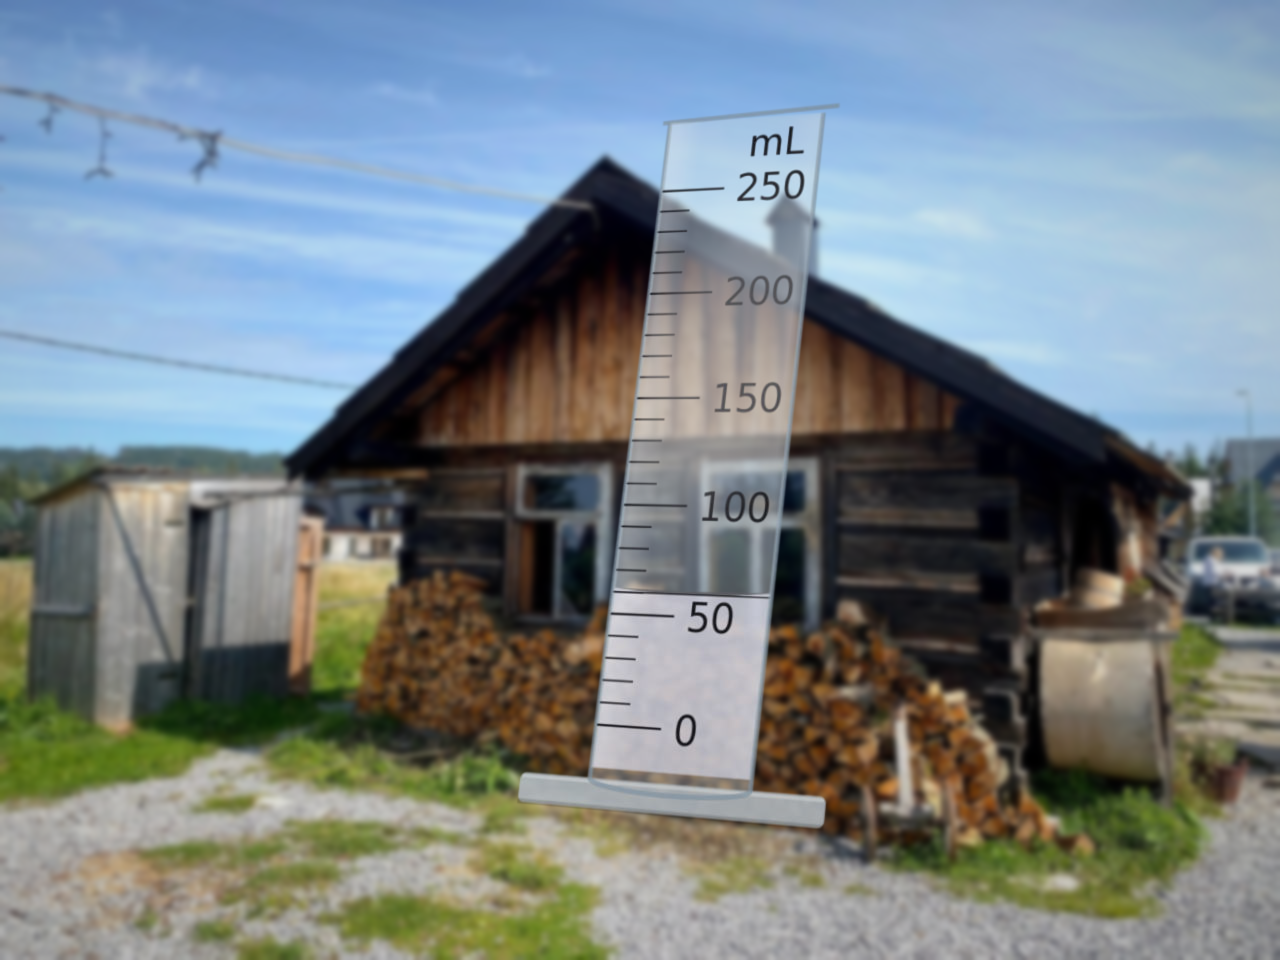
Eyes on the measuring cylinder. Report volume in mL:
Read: 60 mL
